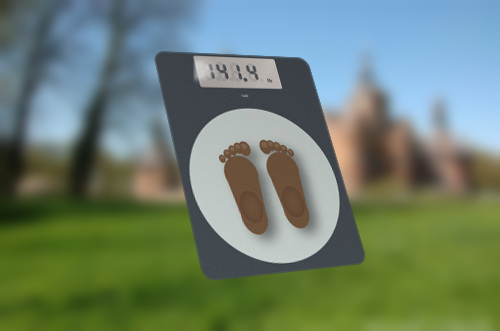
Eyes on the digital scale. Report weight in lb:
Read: 141.4 lb
